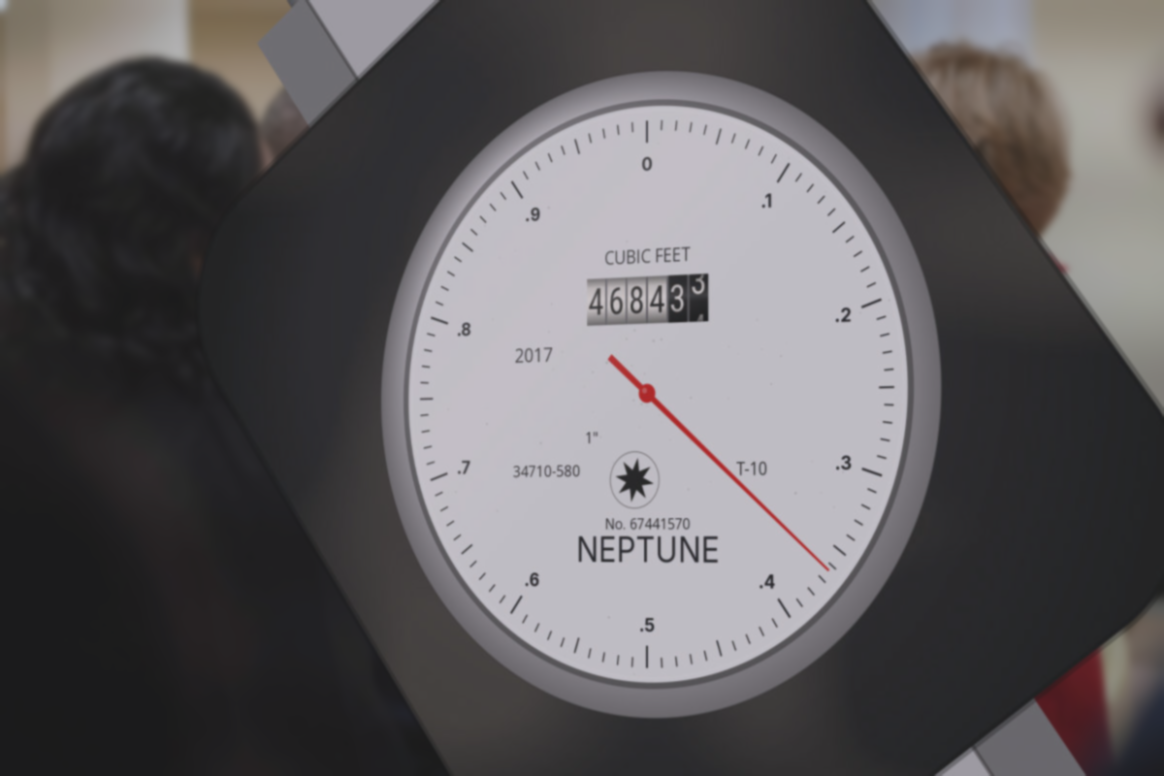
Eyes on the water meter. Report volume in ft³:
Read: 468433.36 ft³
